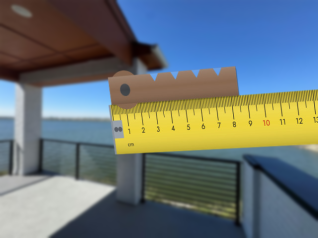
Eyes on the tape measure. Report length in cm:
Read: 8.5 cm
